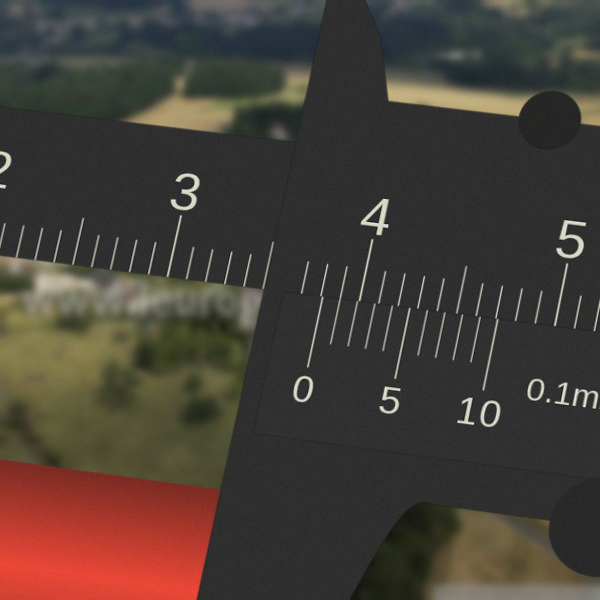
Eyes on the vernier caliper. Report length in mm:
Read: 38.1 mm
